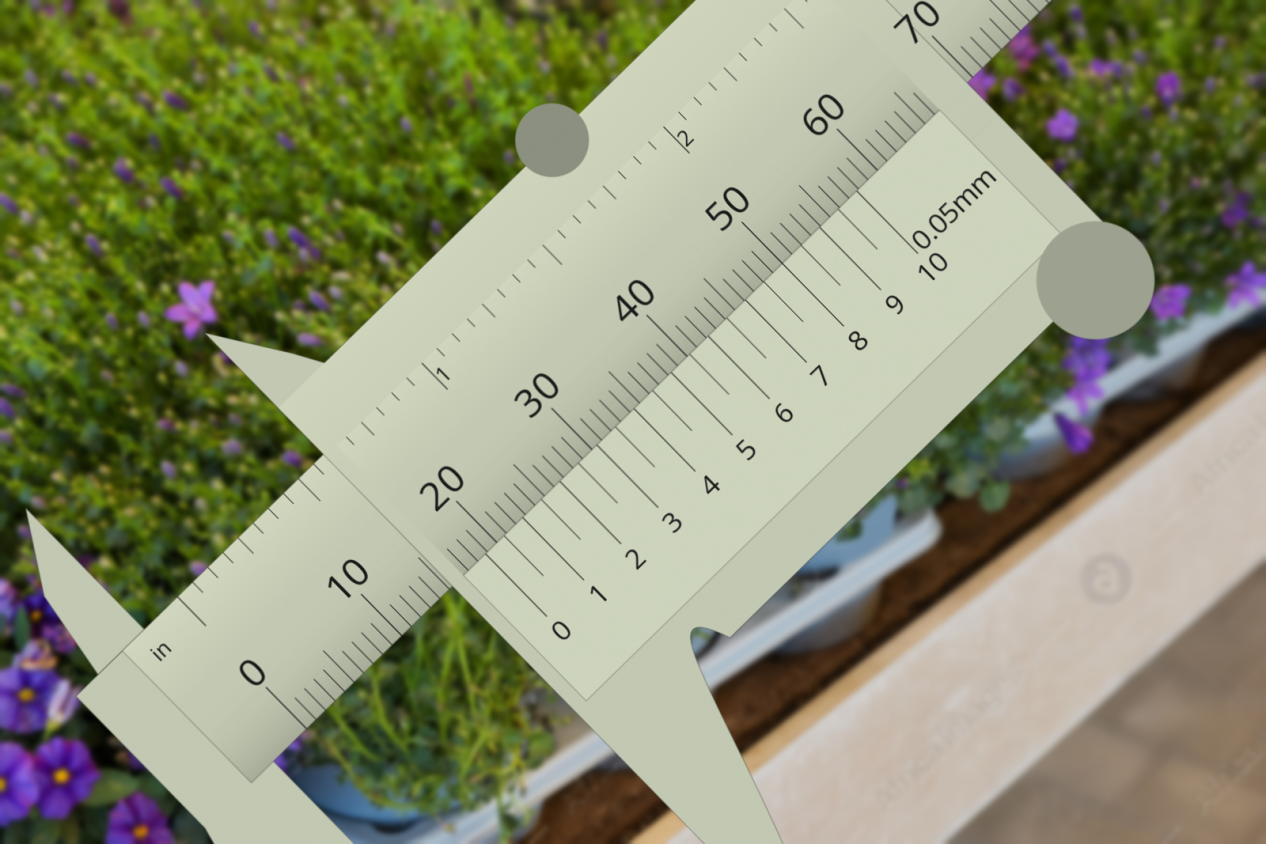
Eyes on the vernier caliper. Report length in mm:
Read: 18.8 mm
